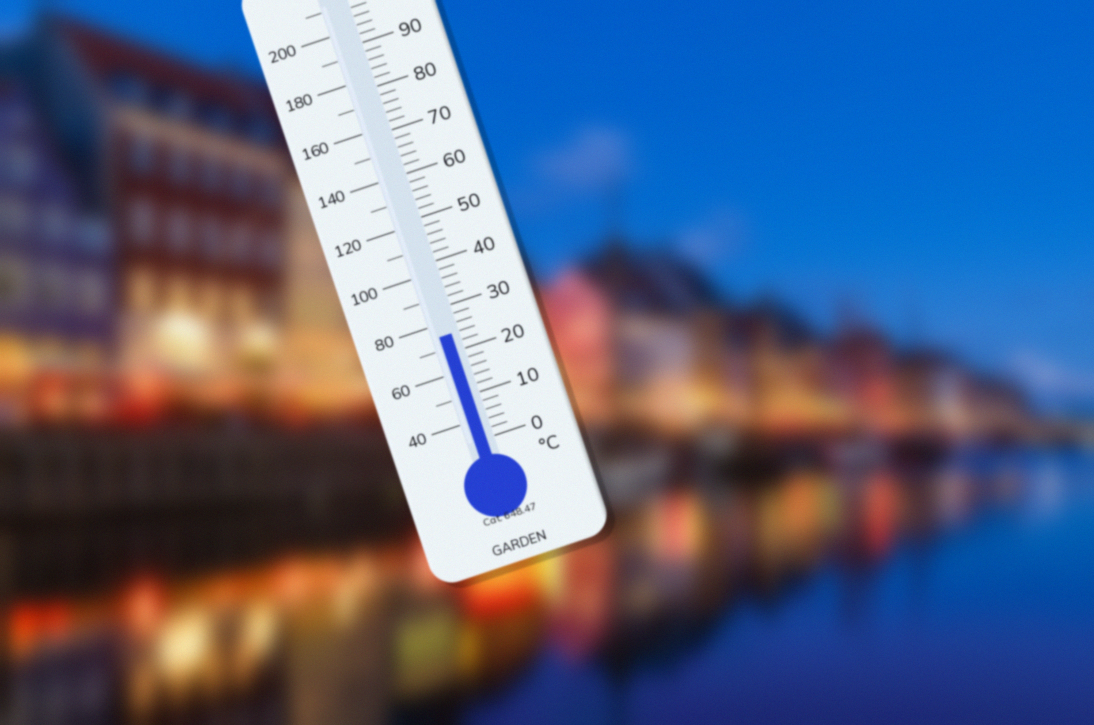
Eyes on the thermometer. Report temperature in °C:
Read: 24 °C
